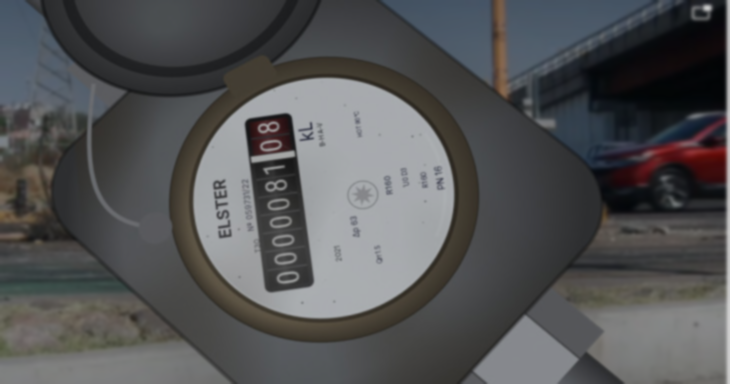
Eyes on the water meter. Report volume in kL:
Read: 81.08 kL
